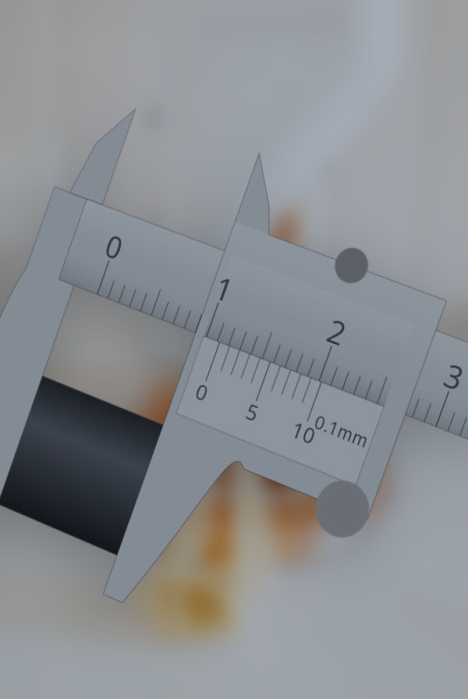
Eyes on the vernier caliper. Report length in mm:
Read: 11.2 mm
